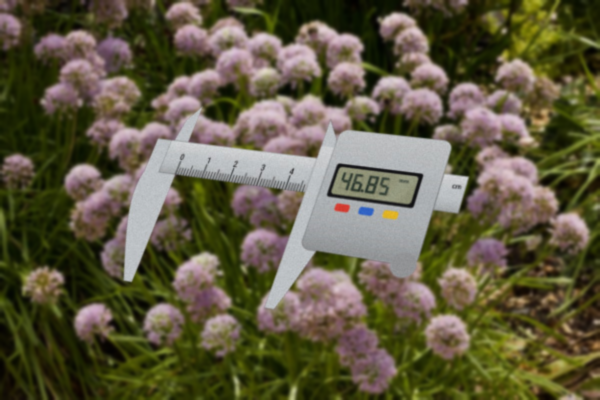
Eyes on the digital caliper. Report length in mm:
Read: 46.85 mm
